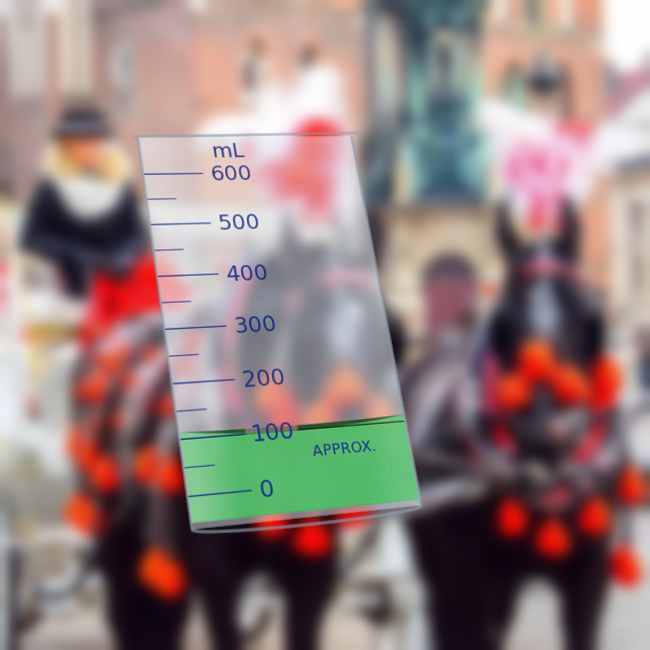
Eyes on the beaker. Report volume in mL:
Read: 100 mL
